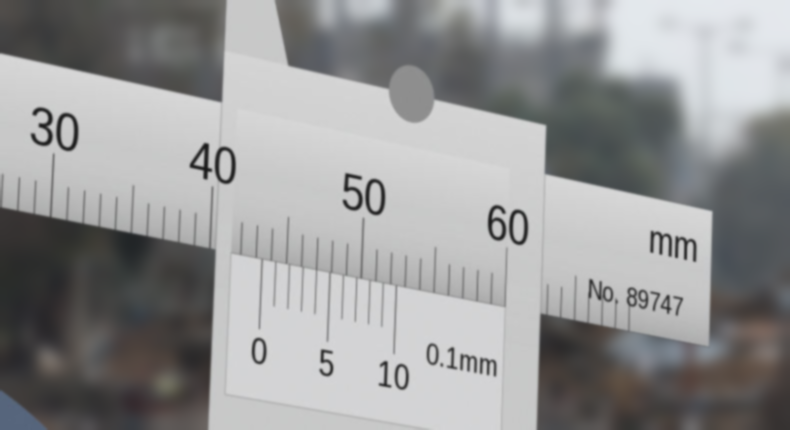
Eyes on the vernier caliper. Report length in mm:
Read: 43.4 mm
